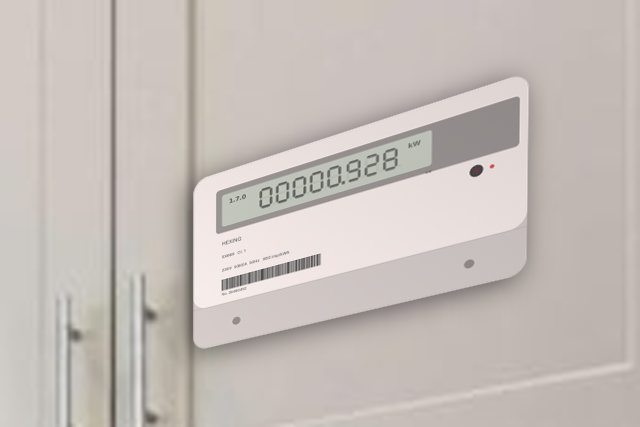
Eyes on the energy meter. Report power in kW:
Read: 0.928 kW
